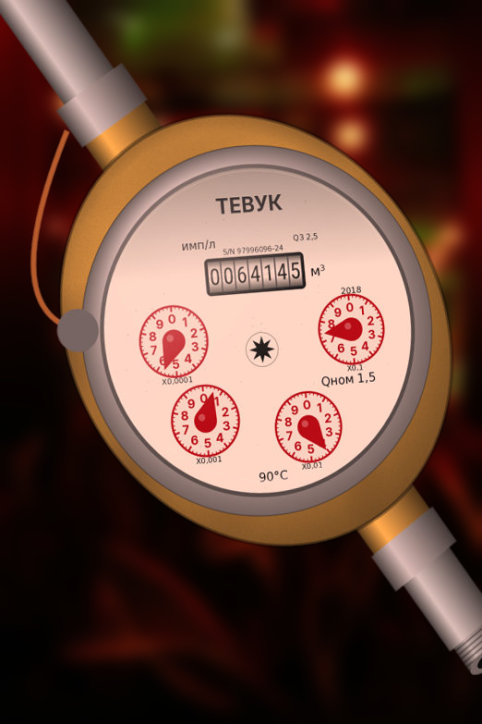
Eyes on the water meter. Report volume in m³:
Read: 64145.7405 m³
